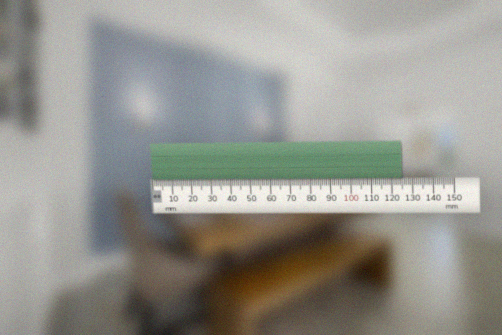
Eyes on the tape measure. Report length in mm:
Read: 125 mm
